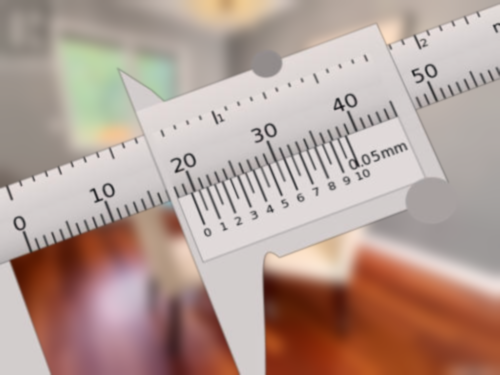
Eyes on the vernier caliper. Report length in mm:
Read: 19.6 mm
